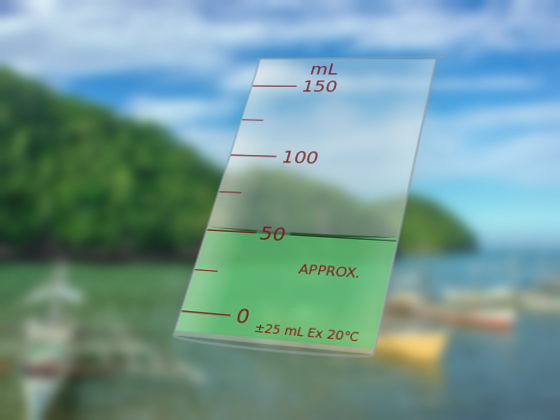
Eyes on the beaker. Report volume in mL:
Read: 50 mL
